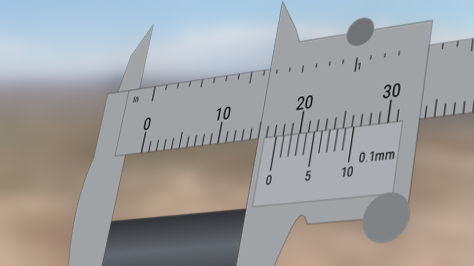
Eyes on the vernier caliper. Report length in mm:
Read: 17.2 mm
